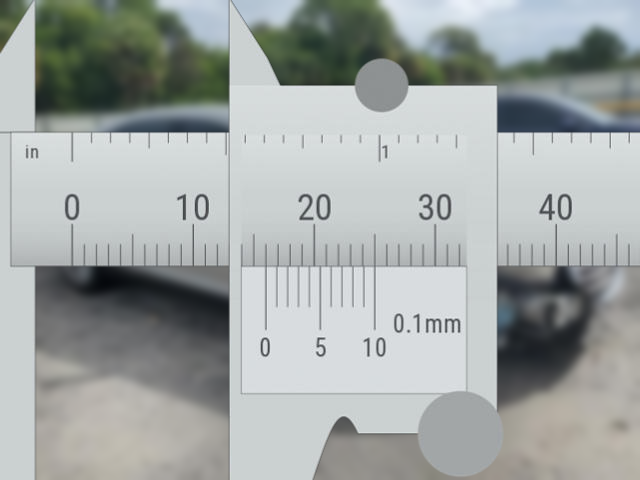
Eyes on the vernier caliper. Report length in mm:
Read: 16.0 mm
